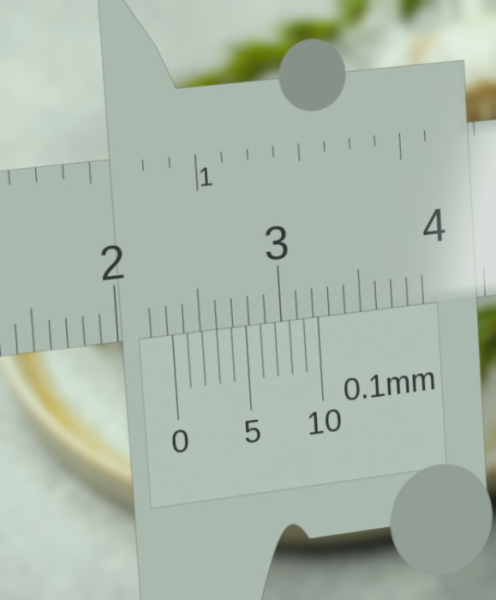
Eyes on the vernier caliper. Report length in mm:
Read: 23.3 mm
